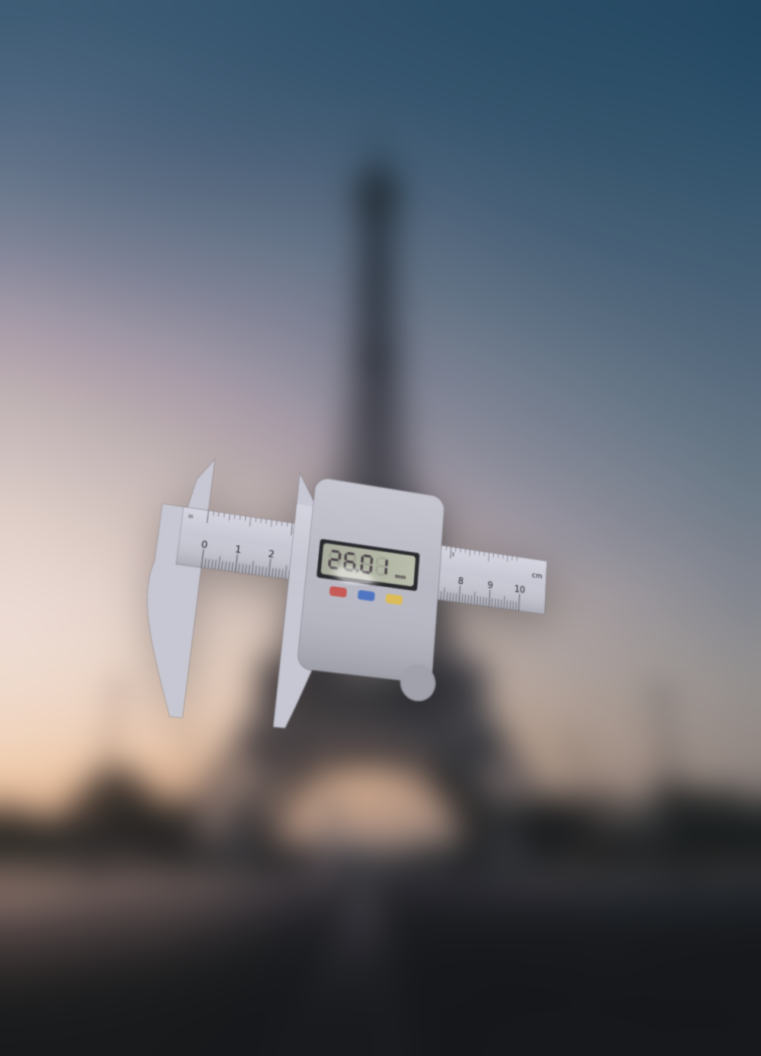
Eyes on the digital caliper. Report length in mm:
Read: 26.01 mm
